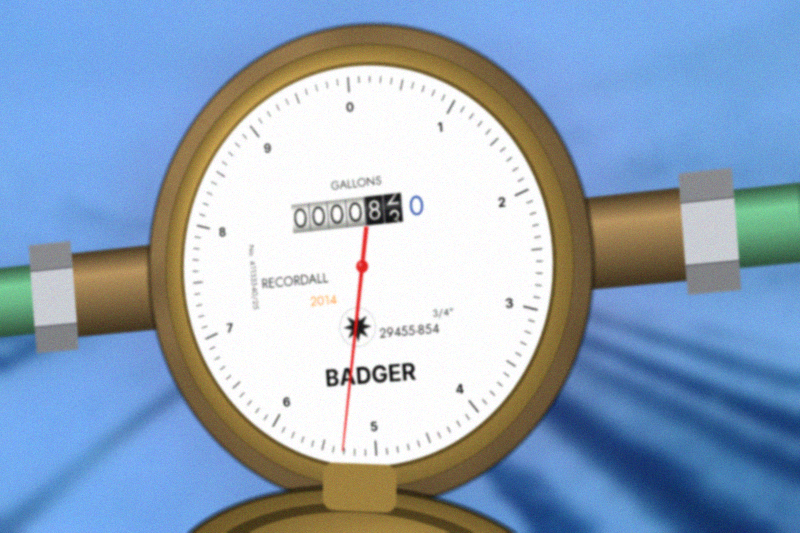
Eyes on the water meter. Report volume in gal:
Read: 825.3 gal
